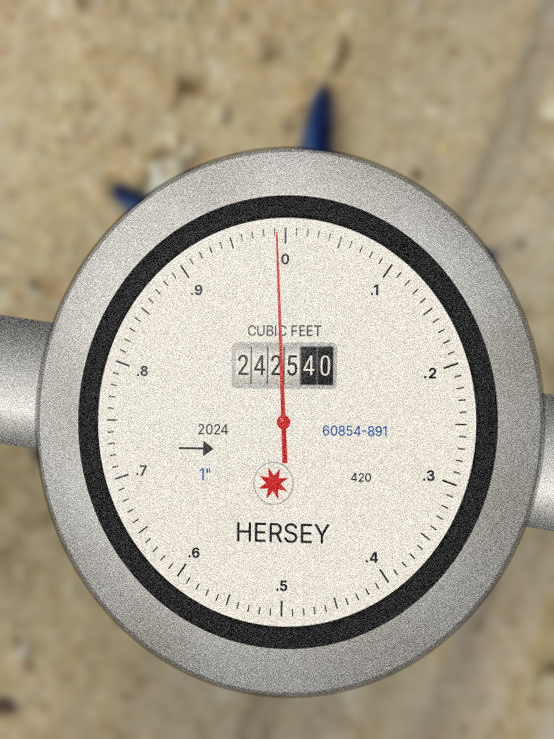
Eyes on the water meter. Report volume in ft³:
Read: 242539.99 ft³
